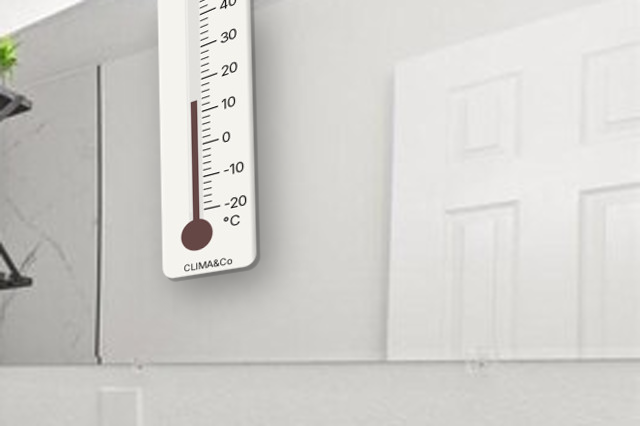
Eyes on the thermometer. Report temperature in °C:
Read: 14 °C
